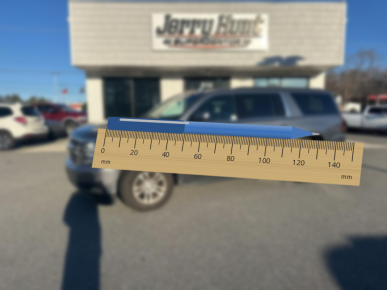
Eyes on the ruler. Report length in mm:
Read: 130 mm
